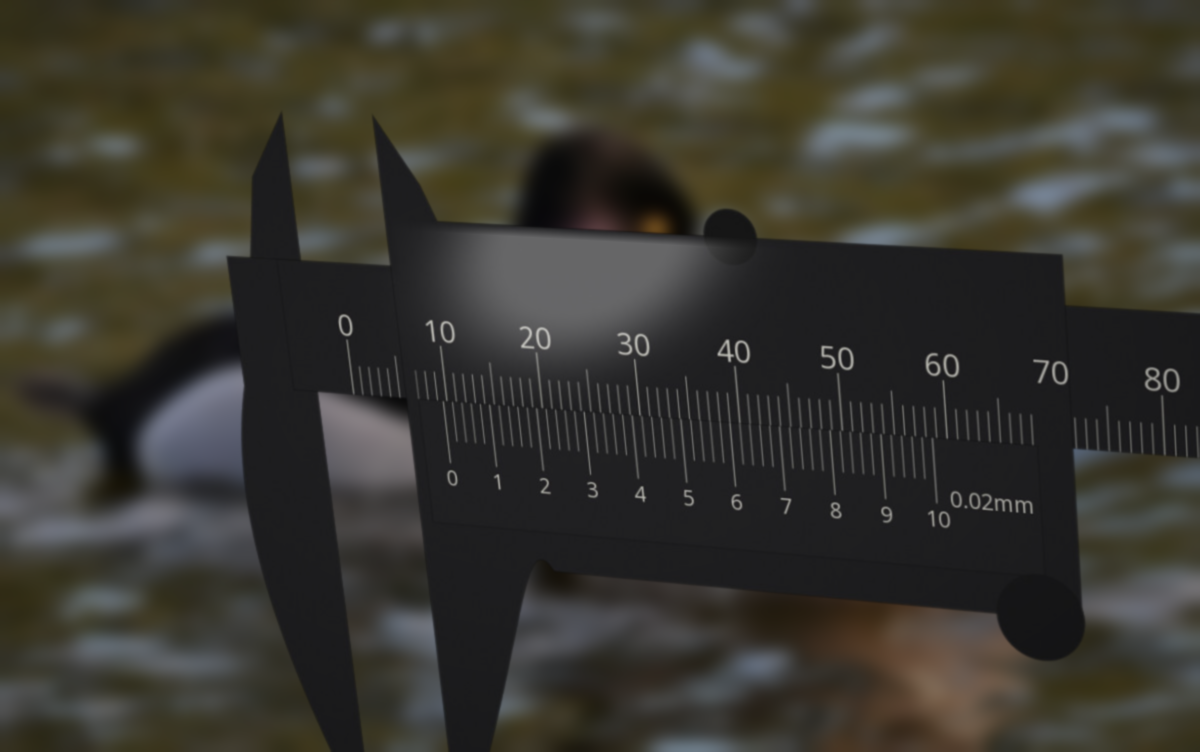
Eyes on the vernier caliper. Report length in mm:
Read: 9.6 mm
